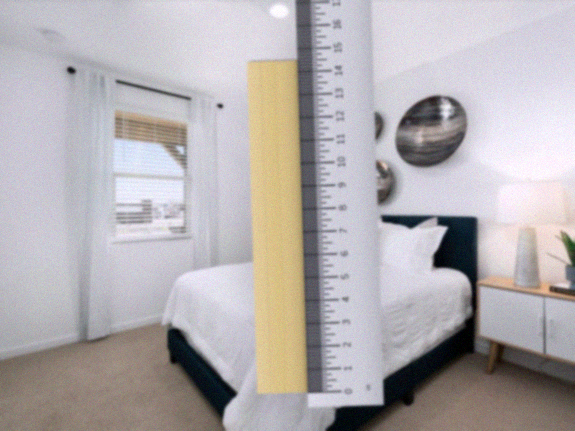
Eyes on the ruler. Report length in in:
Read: 14.5 in
